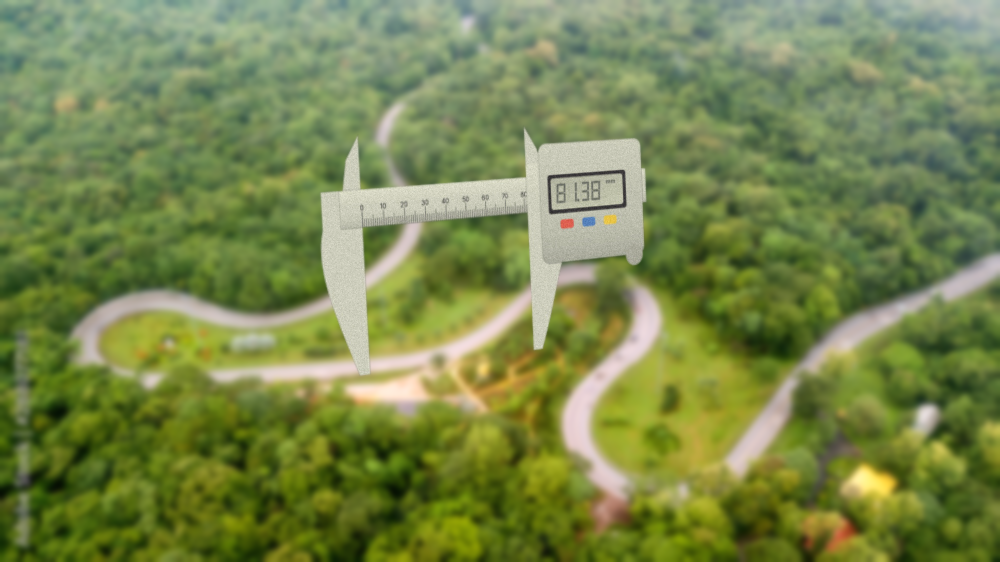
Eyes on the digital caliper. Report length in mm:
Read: 81.38 mm
